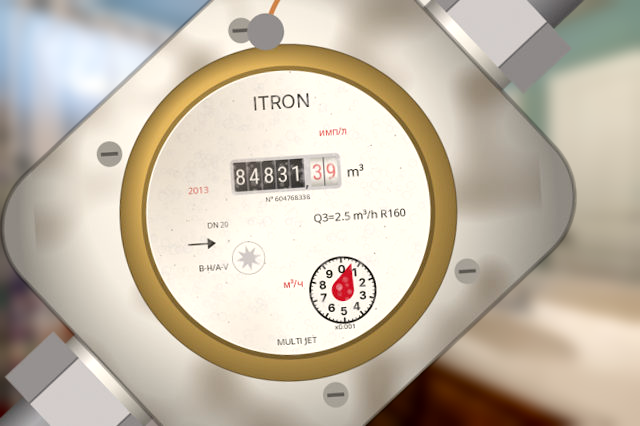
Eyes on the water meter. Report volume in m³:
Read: 84831.390 m³
